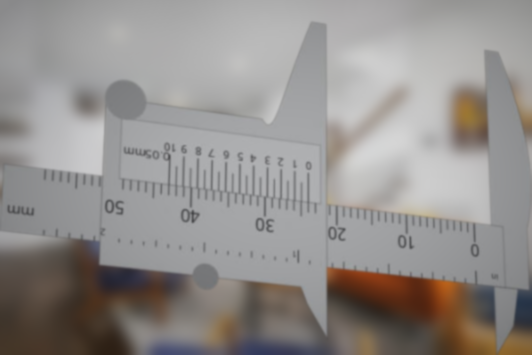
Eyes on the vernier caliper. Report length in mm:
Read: 24.0 mm
